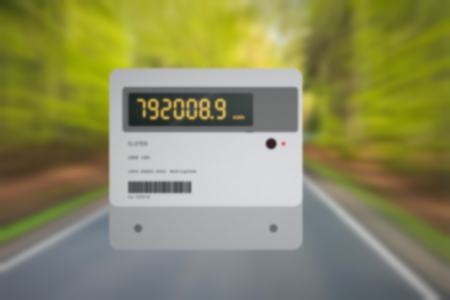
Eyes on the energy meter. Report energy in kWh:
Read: 792008.9 kWh
